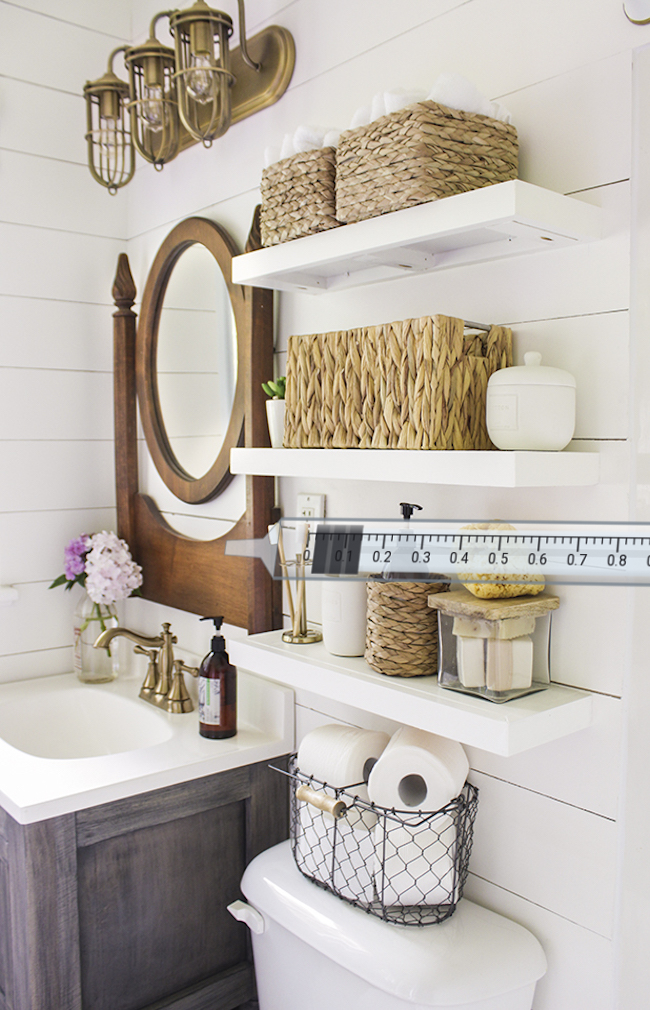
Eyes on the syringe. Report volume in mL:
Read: 0.02 mL
